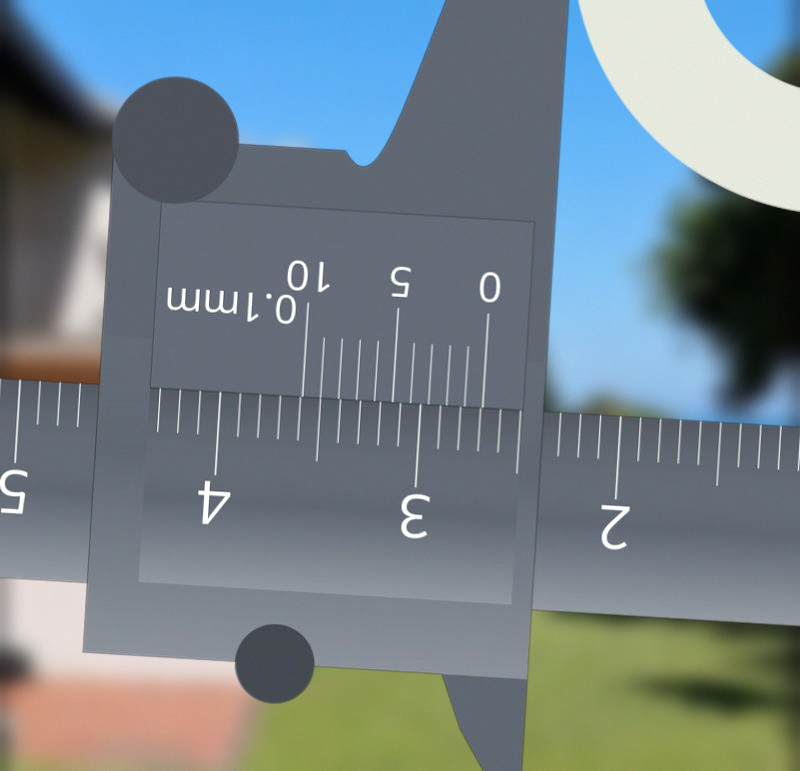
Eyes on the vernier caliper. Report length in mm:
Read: 26.9 mm
